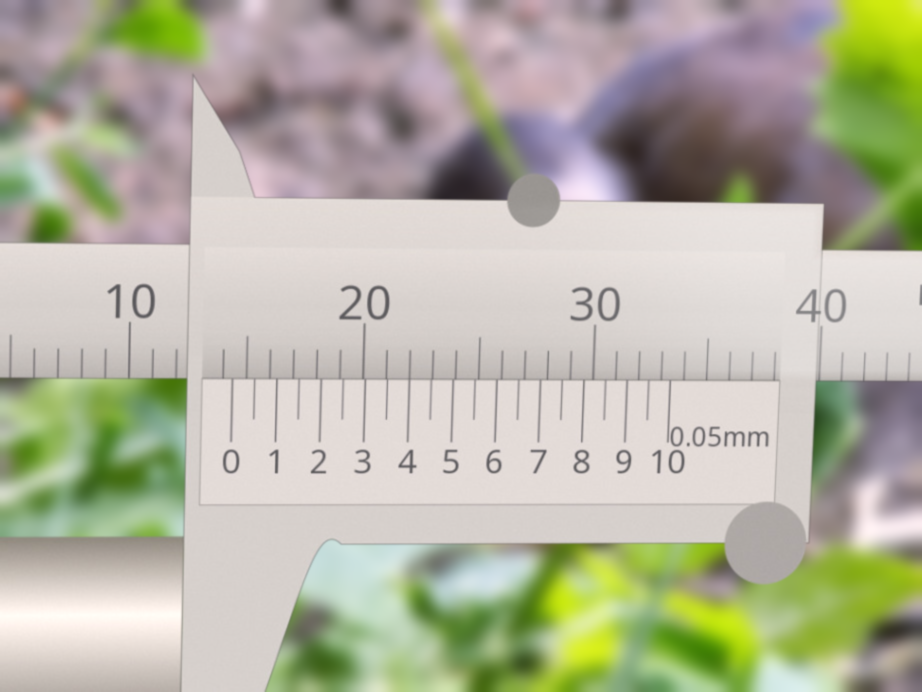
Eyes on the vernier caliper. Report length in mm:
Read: 14.4 mm
